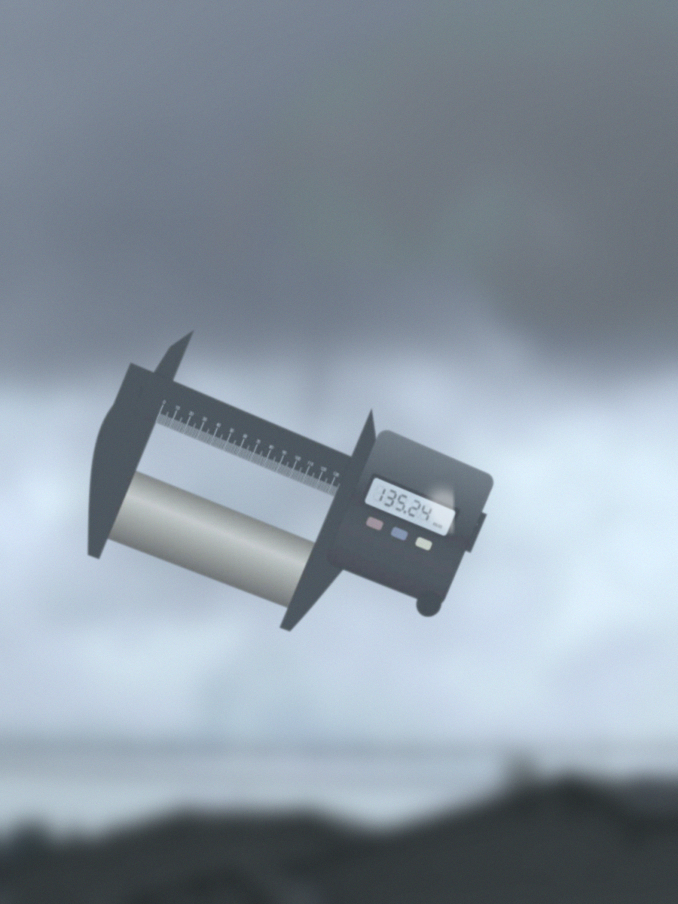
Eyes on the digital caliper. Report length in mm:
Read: 135.24 mm
